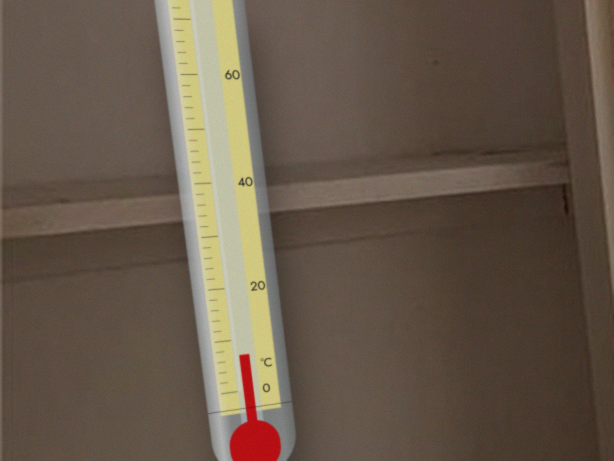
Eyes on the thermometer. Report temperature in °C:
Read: 7 °C
